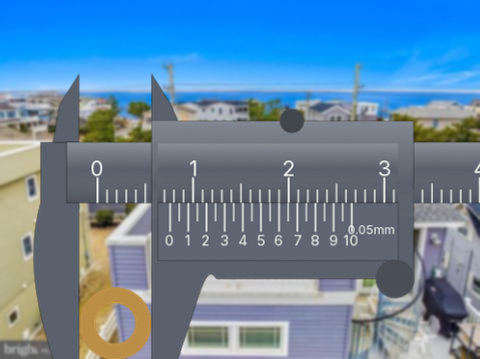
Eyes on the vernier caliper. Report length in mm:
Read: 7.6 mm
